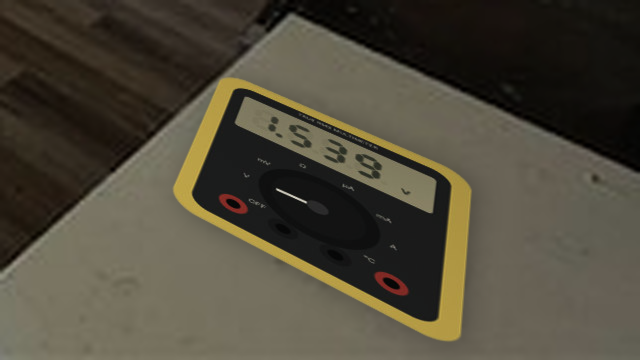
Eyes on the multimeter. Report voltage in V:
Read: 1.539 V
